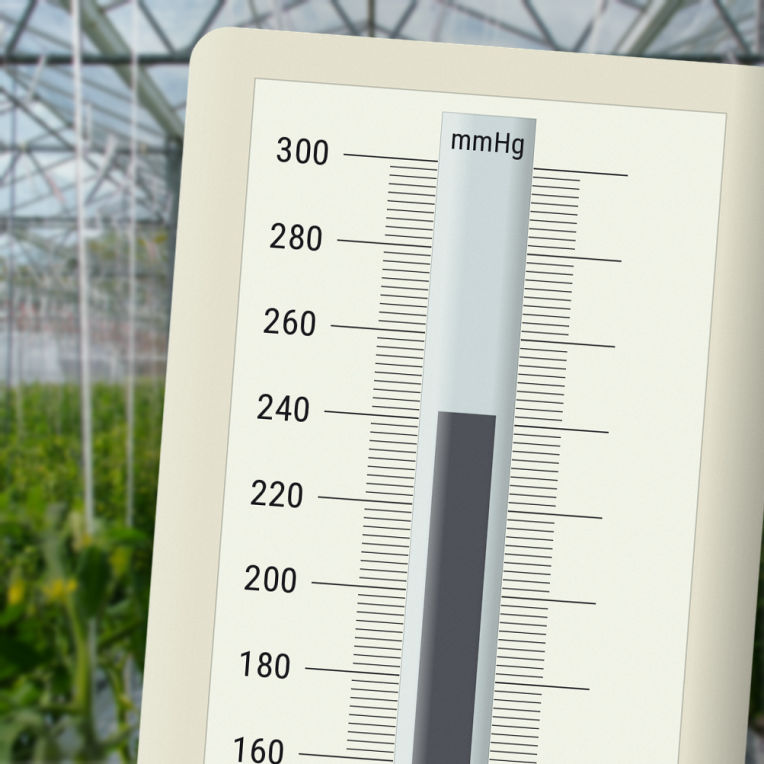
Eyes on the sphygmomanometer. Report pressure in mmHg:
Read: 242 mmHg
